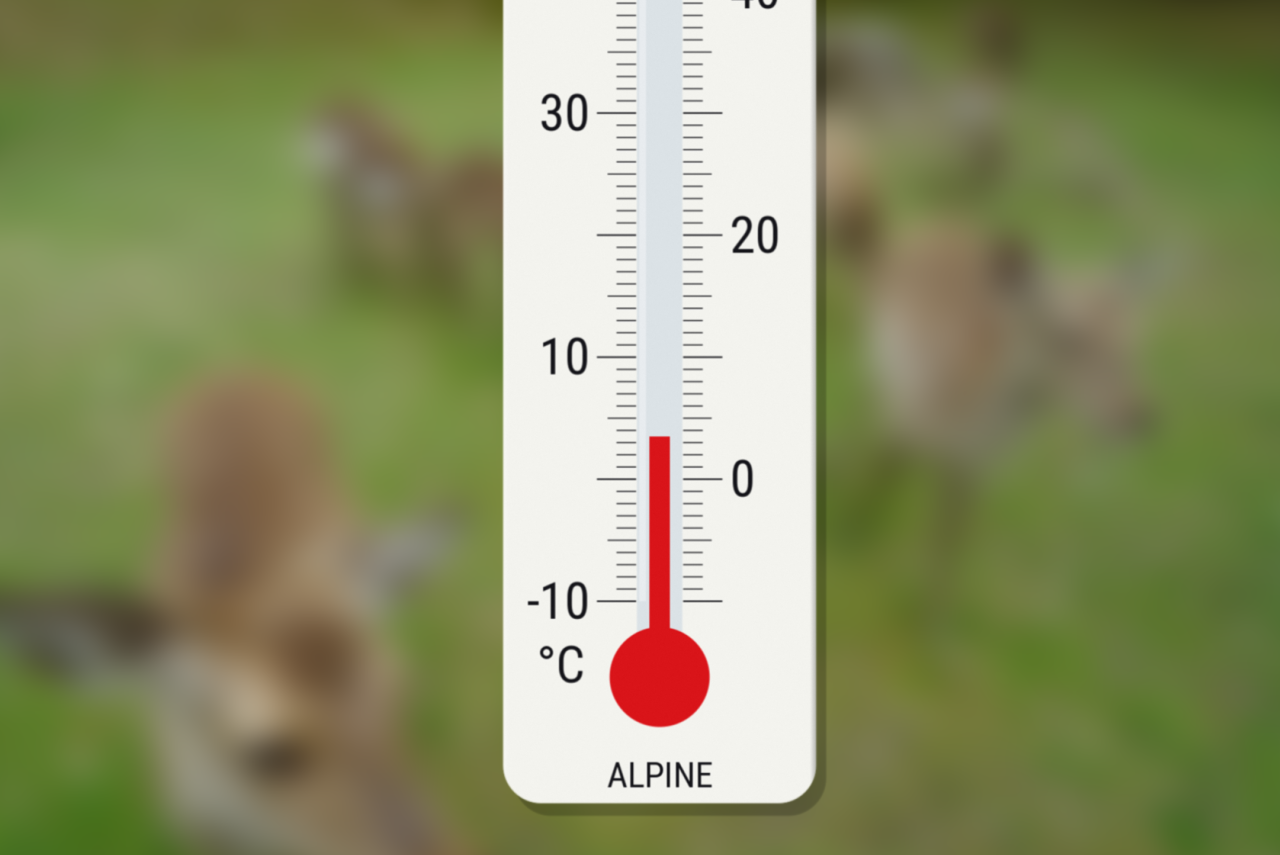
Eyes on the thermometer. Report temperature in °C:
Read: 3.5 °C
